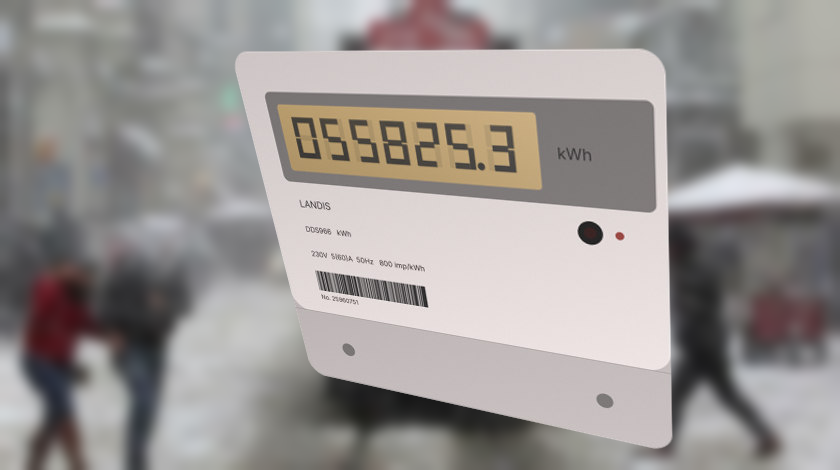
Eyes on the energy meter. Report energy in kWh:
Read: 55825.3 kWh
